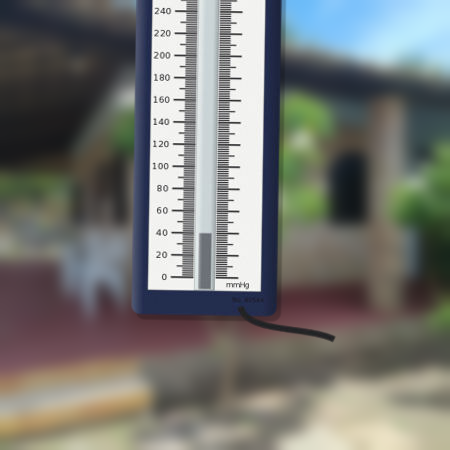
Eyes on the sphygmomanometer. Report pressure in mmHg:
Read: 40 mmHg
